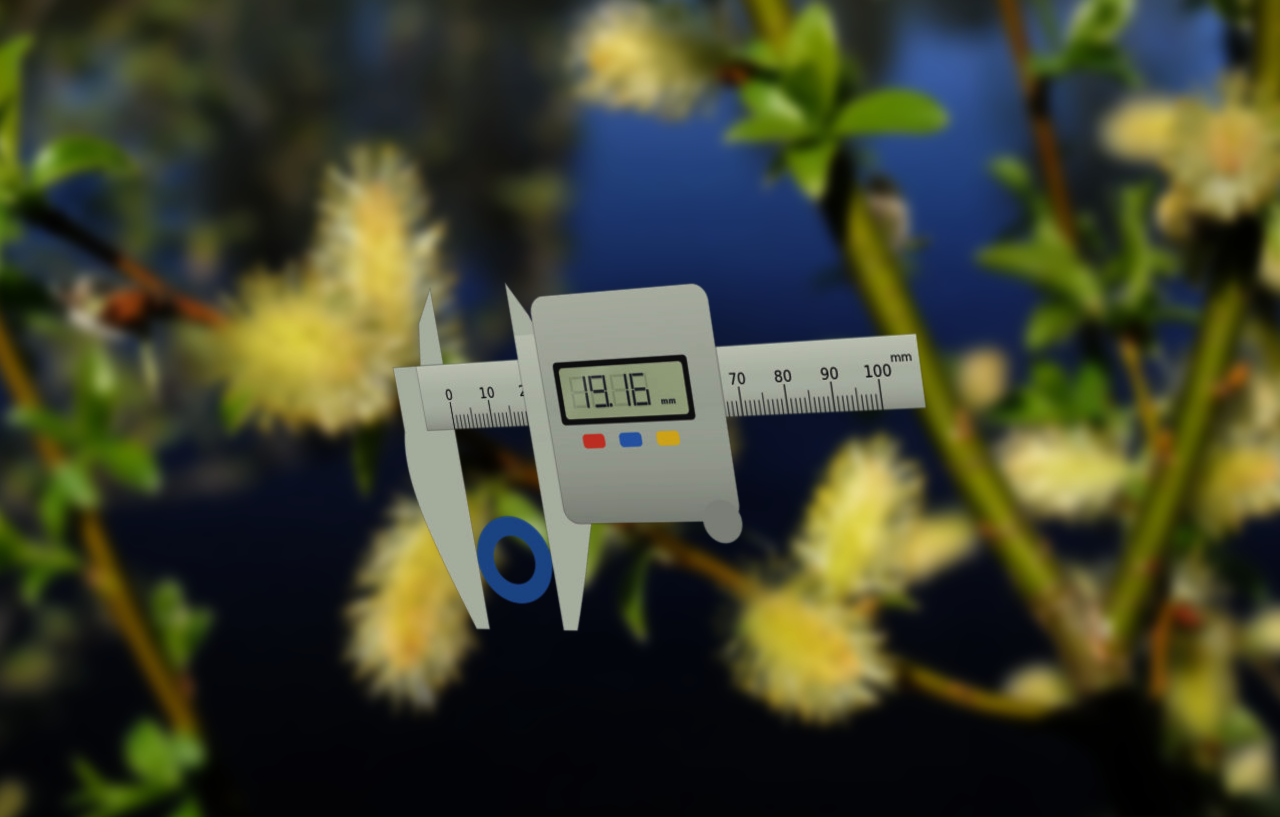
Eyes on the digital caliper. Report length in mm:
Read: 19.16 mm
